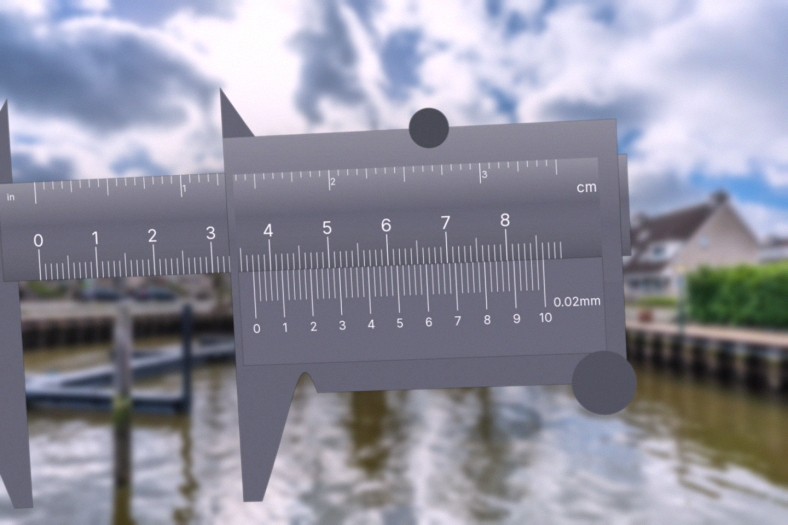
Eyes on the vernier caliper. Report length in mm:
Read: 37.0 mm
